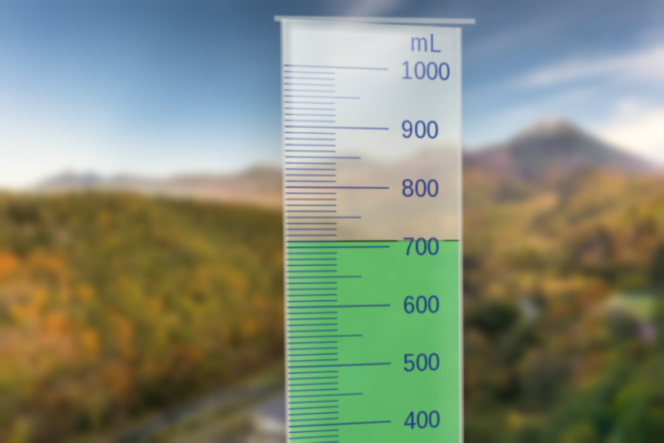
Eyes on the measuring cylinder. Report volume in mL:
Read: 710 mL
